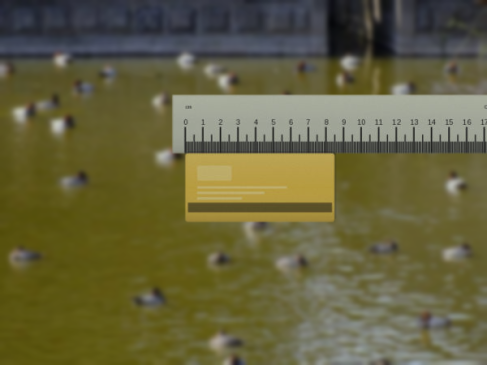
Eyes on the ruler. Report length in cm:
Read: 8.5 cm
